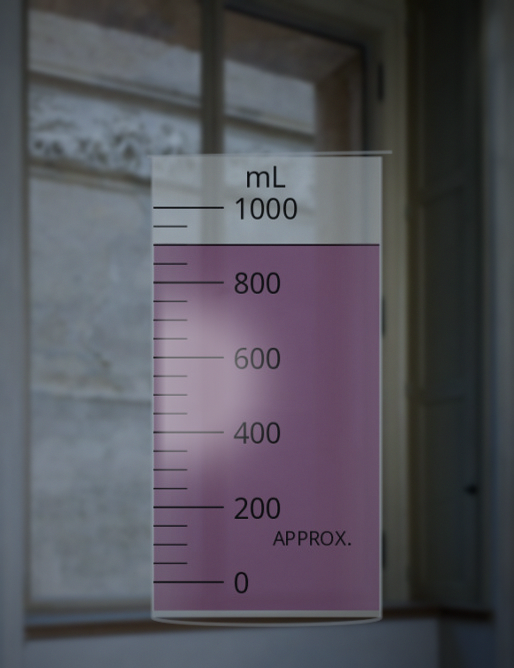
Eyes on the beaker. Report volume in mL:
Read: 900 mL
